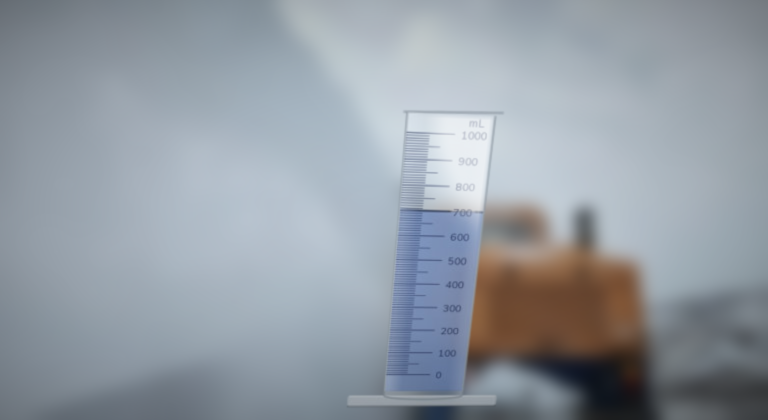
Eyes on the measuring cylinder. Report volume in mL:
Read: 700 mL
